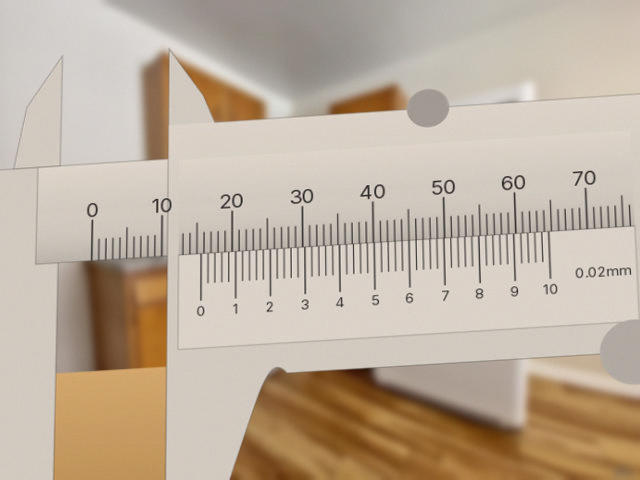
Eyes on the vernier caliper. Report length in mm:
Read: 15.6 mm
